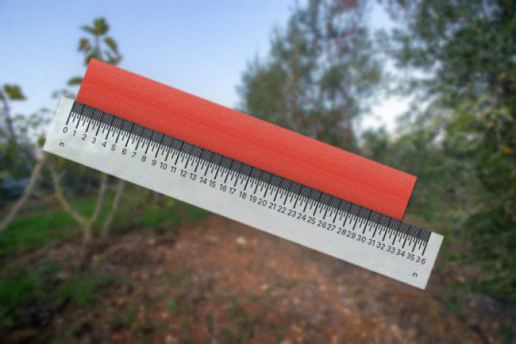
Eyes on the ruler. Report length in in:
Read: 33 in
